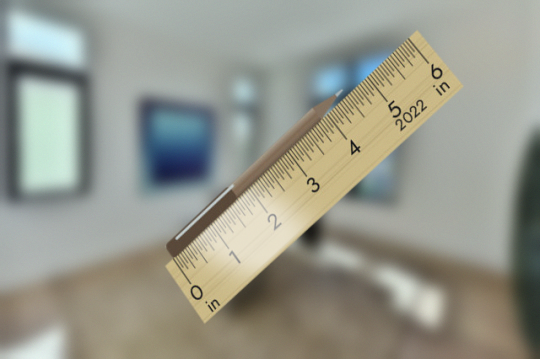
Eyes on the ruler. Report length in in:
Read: 4.5 in
